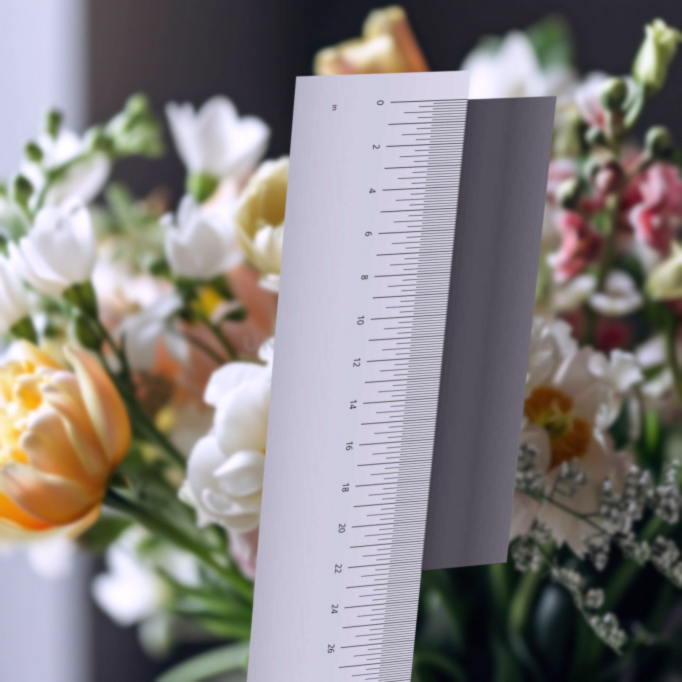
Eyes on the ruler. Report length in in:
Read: 22.5 in
